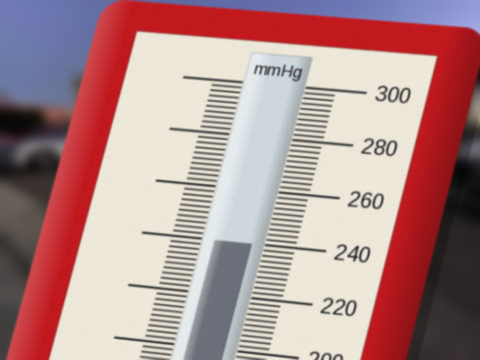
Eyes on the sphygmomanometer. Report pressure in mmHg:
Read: 240 mmHg
